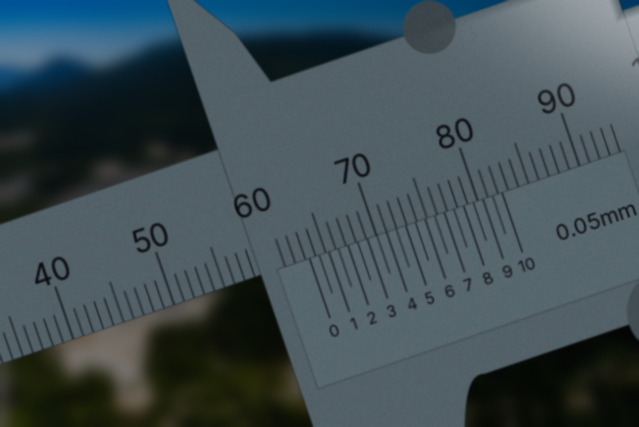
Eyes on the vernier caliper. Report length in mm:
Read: 63.4 mm
